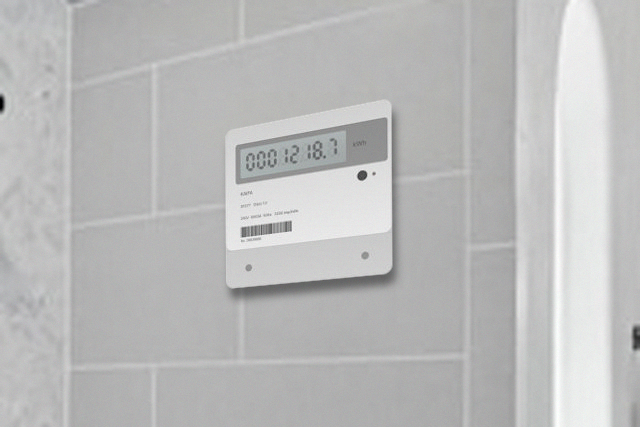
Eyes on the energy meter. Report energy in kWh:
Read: 1218.7 kWh
